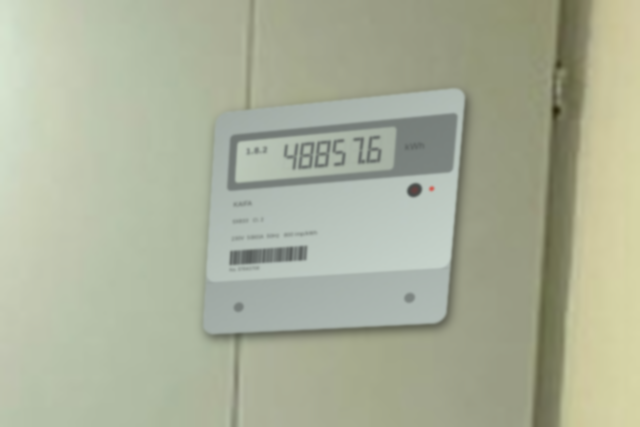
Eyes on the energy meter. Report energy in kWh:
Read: 48857.6 kWh
